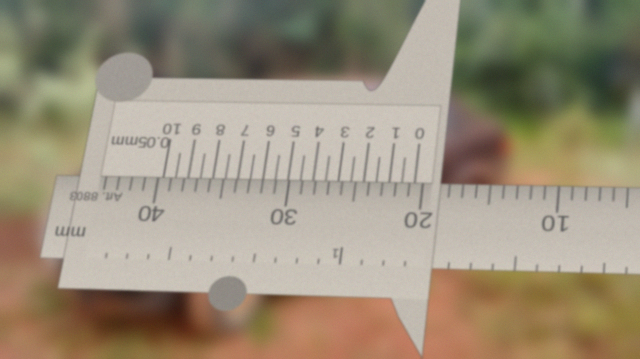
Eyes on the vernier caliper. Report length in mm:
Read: 20.6 mm
